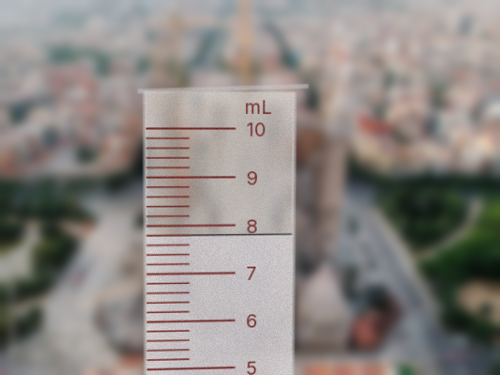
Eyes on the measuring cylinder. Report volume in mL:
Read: 7.8 mL
